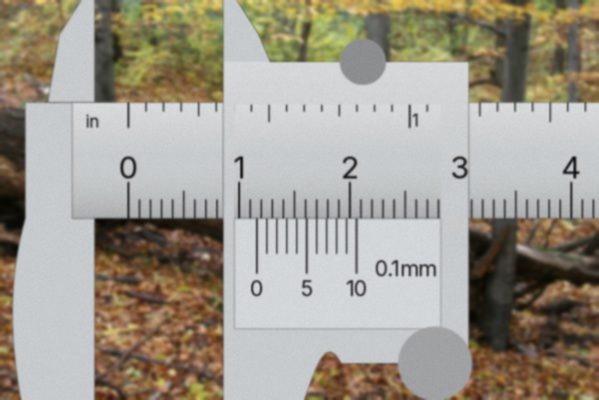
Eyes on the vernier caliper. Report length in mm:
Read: 11.6 mm
